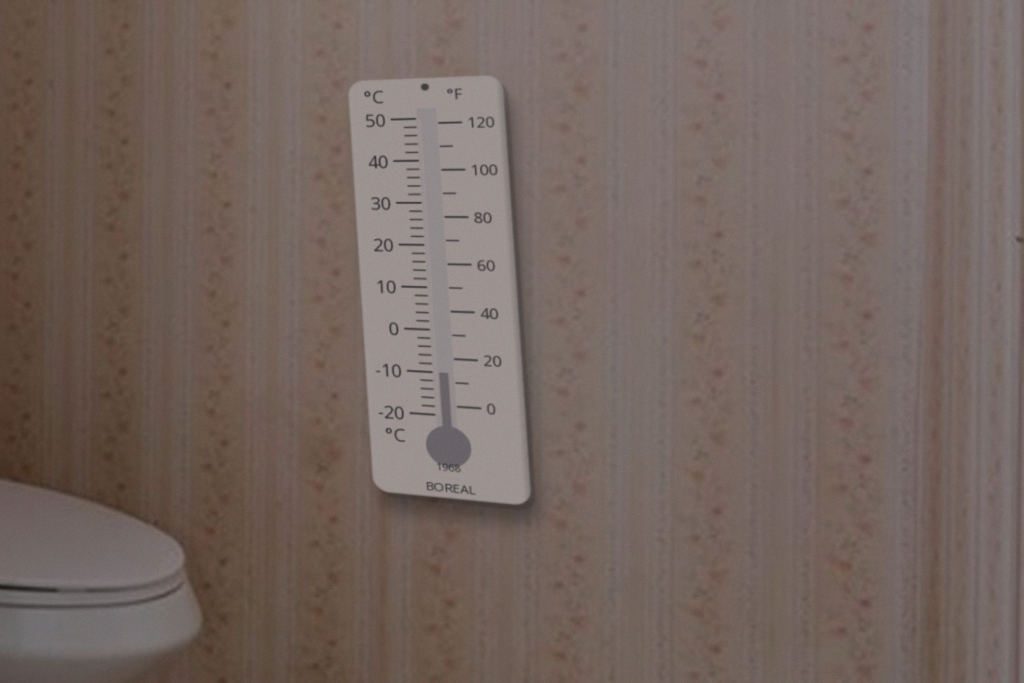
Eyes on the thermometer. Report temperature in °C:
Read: -10 °C
